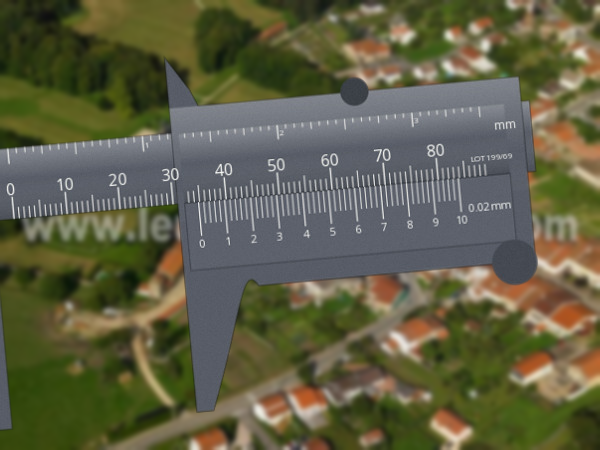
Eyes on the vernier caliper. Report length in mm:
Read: 34.8 mm
